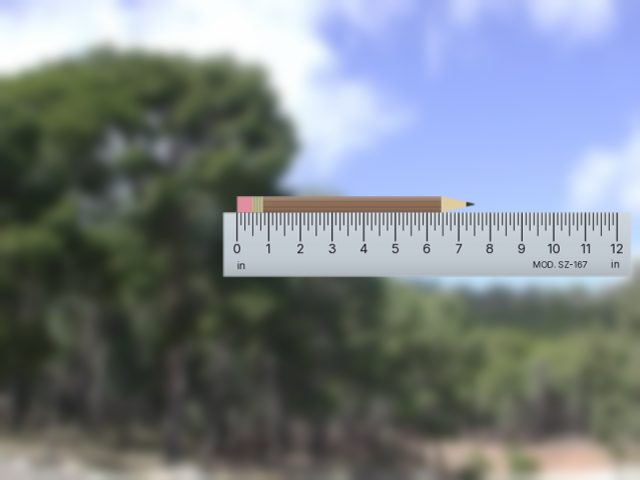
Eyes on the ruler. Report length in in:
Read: 7.5 in
